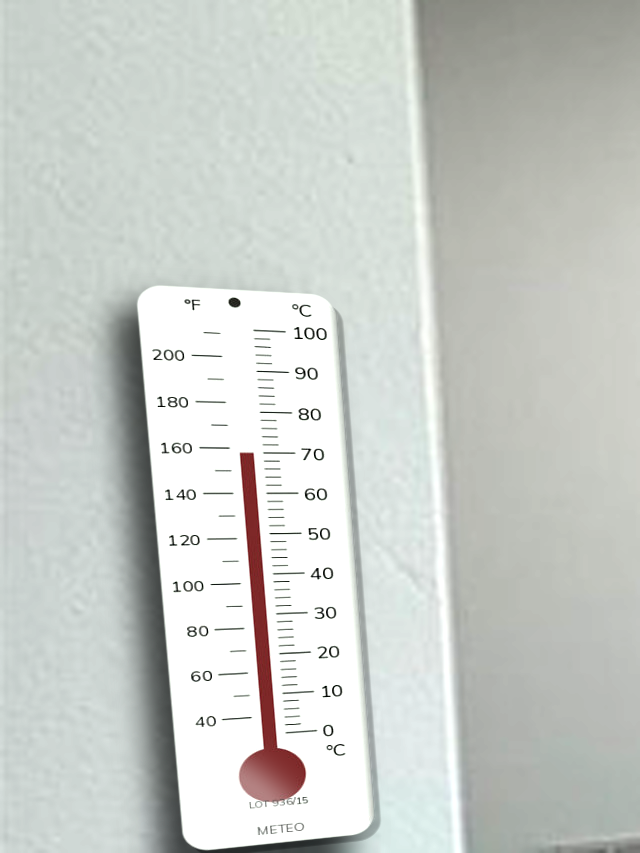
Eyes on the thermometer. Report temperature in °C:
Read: 70 °C
